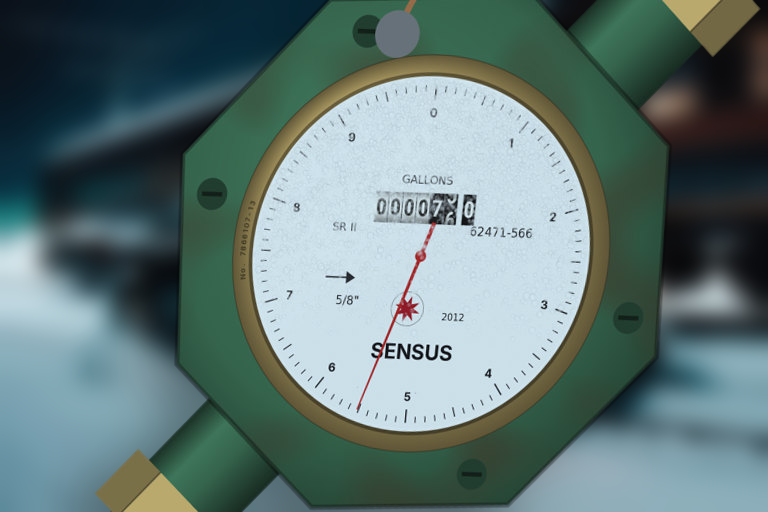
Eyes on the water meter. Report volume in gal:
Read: 755.5 gal
